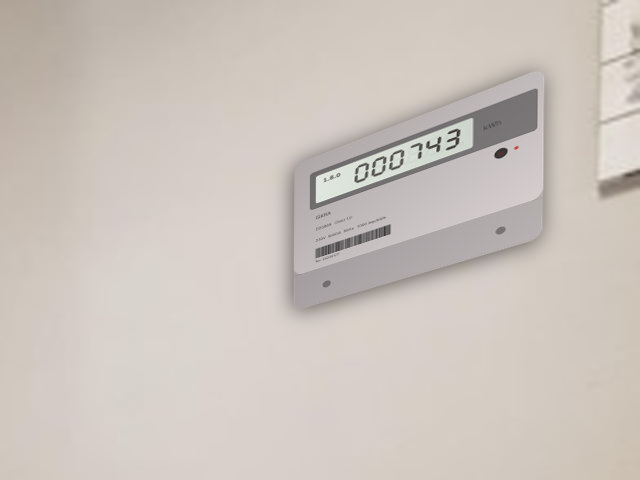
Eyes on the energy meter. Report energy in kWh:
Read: 743 kWh
